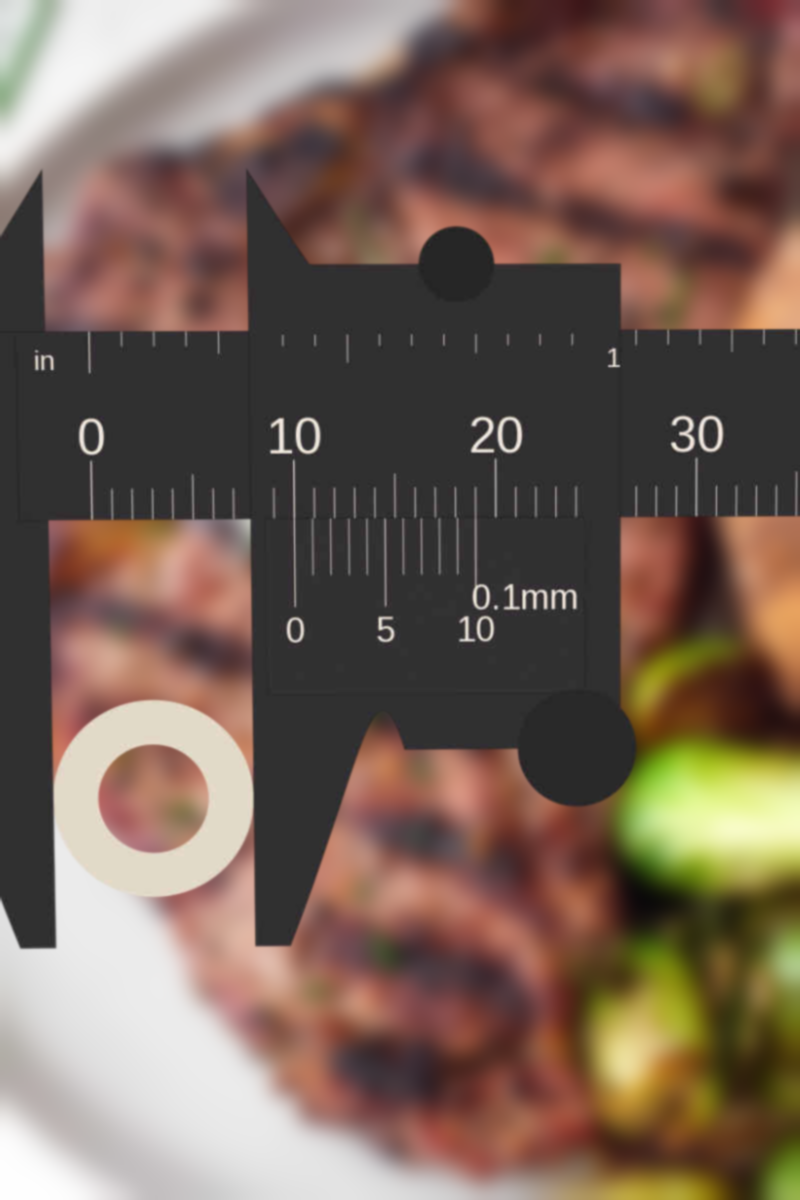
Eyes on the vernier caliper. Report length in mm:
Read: 10.0 mm
